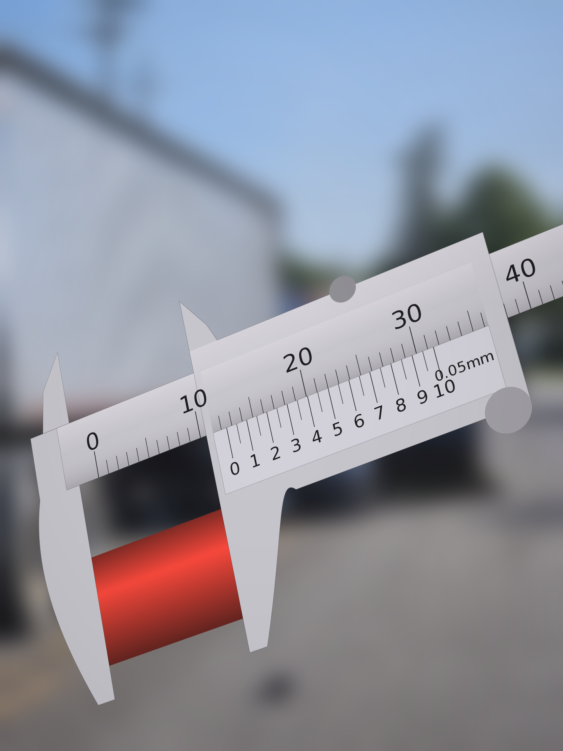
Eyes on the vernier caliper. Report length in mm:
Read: 12.5 mm
